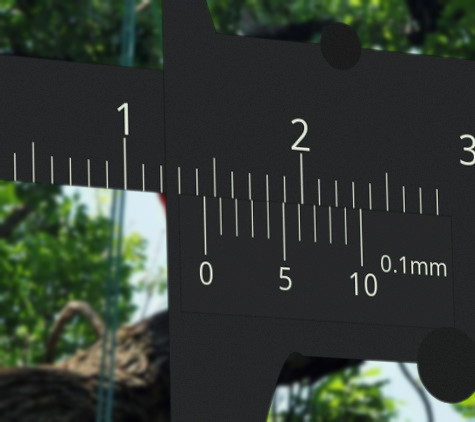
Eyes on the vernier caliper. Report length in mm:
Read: 14.4 mm
